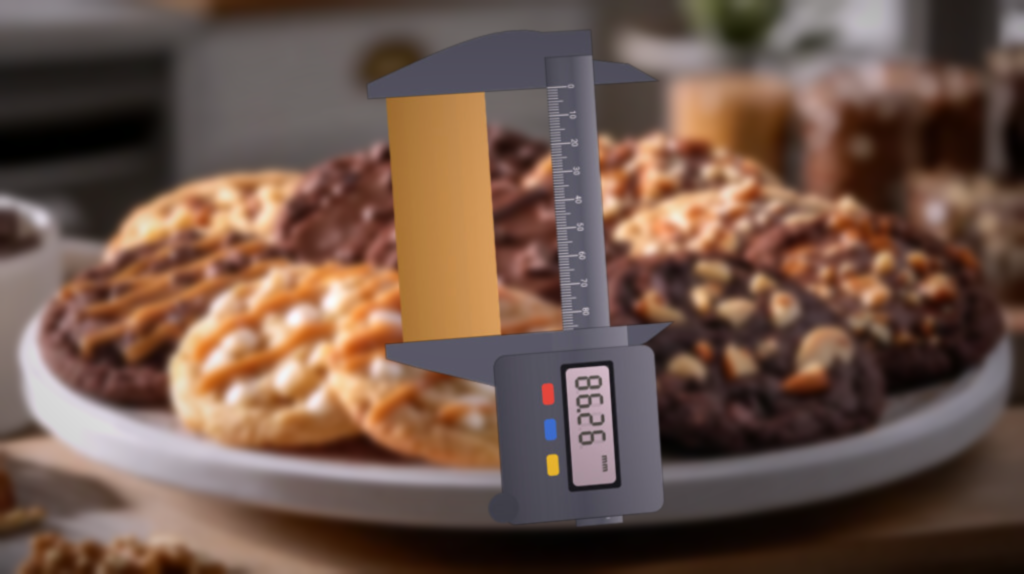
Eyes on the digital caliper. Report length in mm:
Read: 86.26 mm
